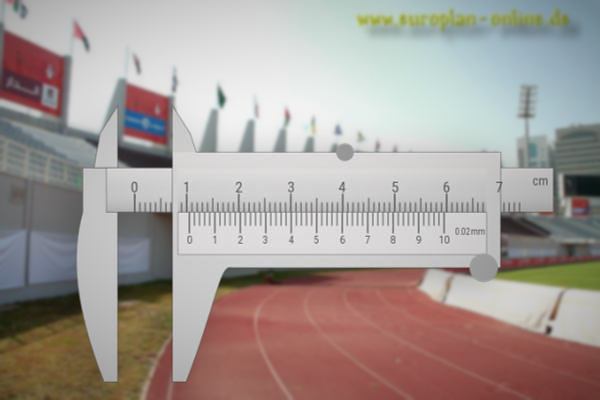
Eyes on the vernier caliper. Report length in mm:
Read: 10.5 mm
